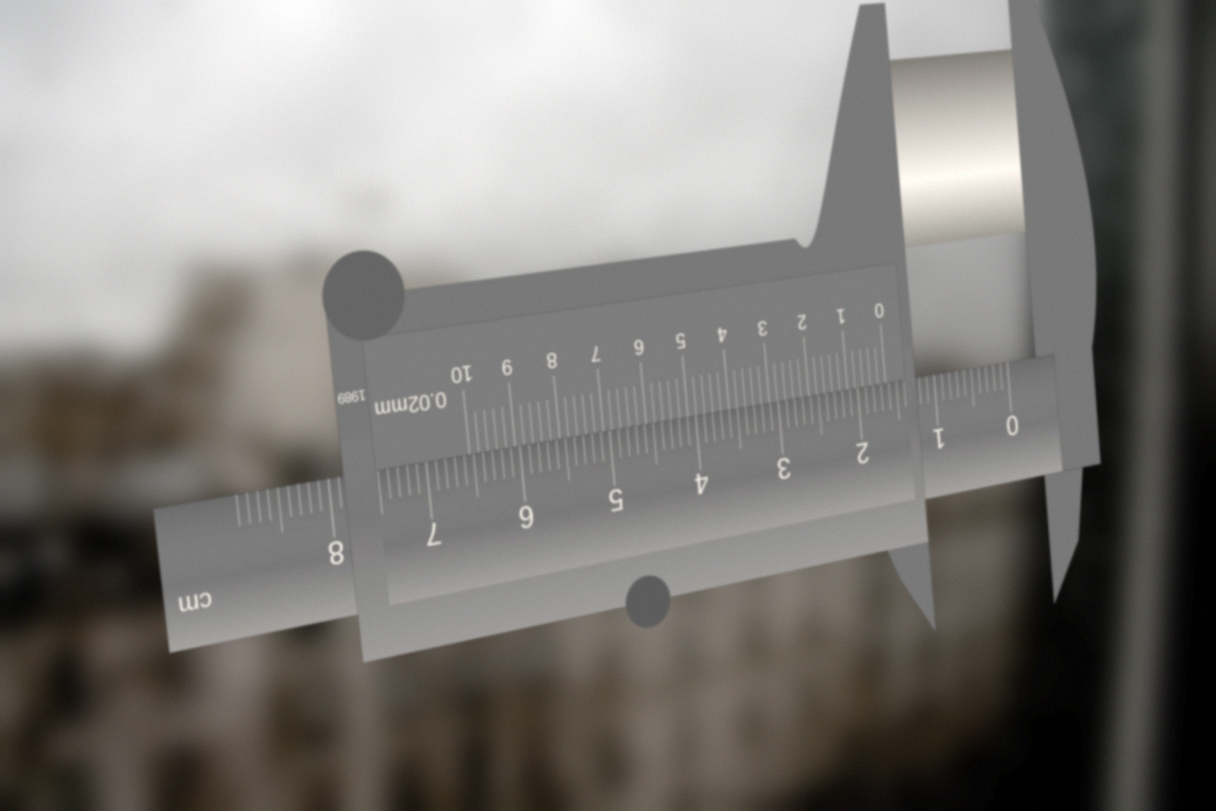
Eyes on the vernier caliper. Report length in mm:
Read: 16.4 mm
